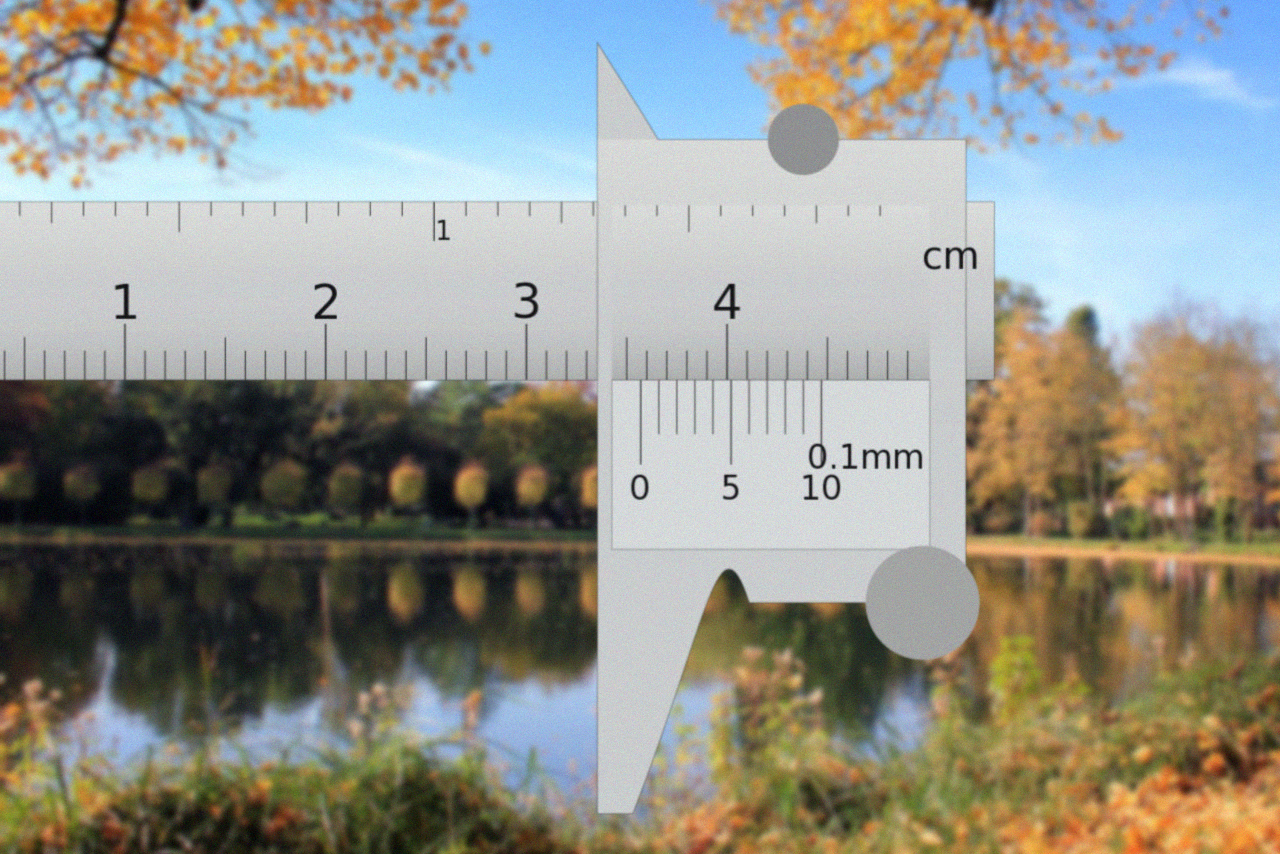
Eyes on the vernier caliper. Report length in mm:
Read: 35.7 mm
